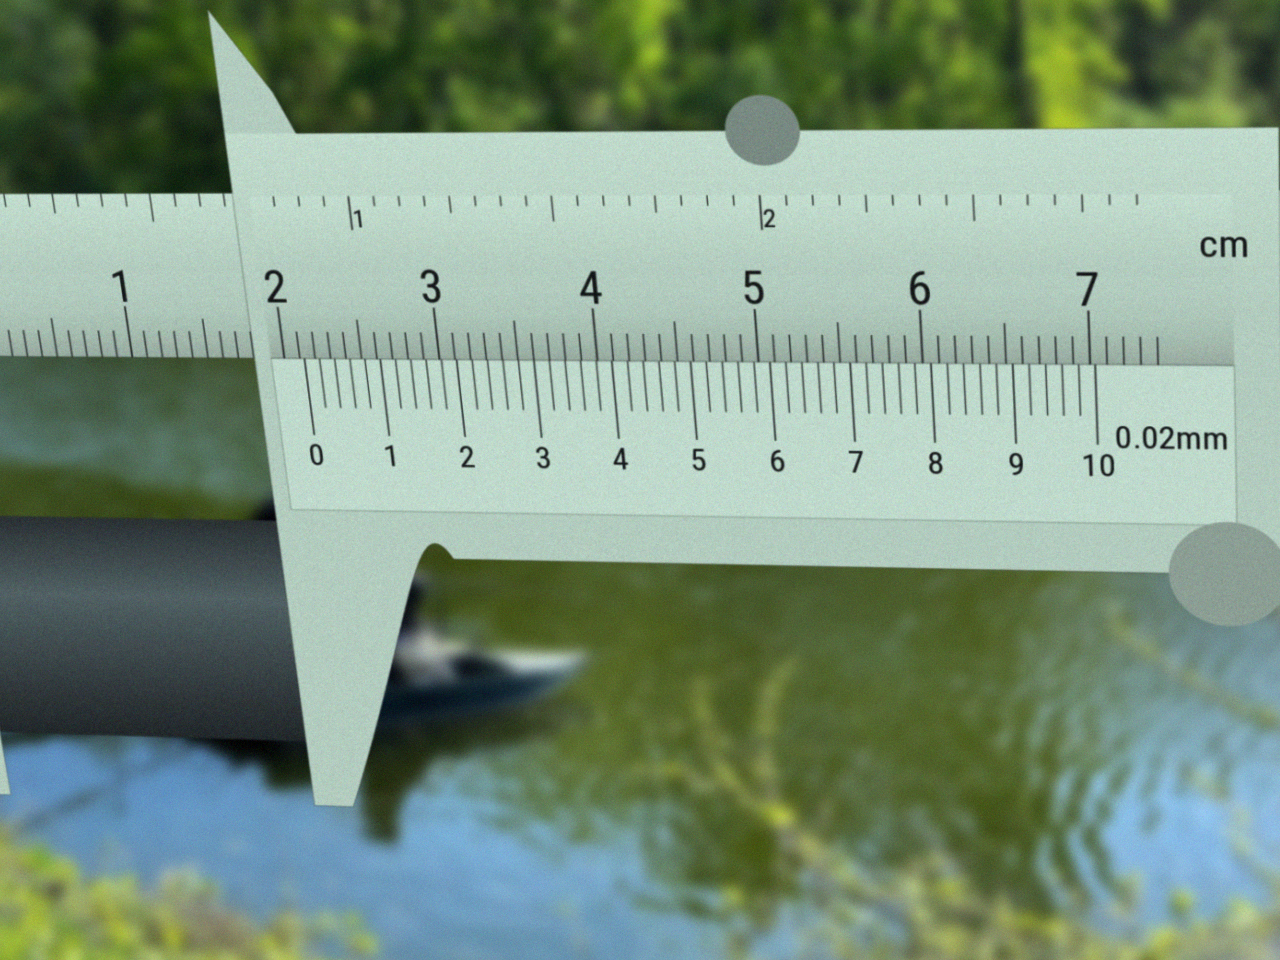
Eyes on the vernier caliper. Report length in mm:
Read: 21.3 mm
